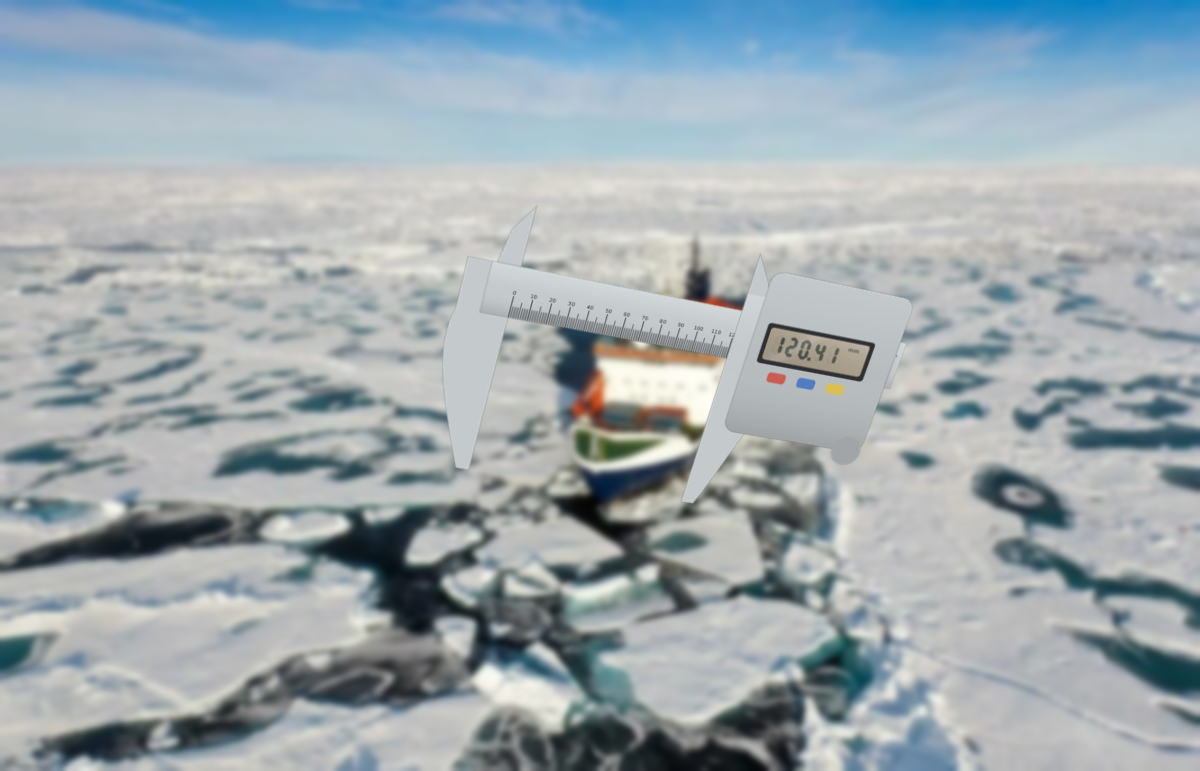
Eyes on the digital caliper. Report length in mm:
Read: 120.41 mm
